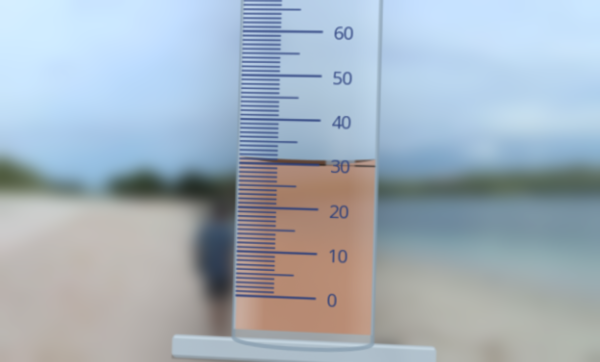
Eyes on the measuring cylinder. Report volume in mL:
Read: 30 mL
